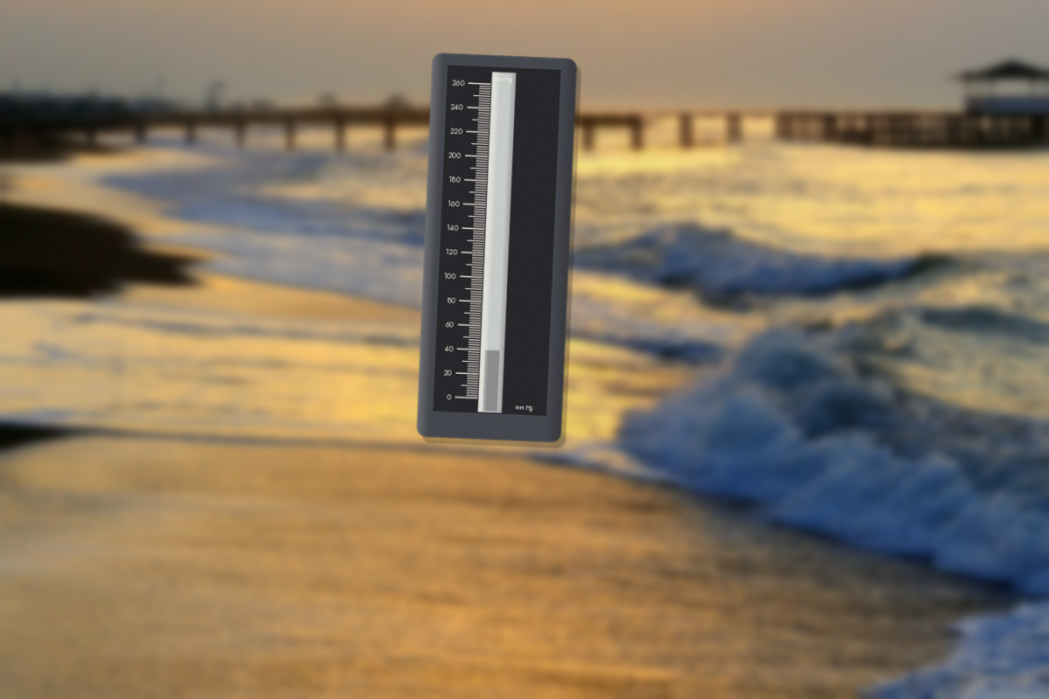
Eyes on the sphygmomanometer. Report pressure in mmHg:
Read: 40 mmHg
